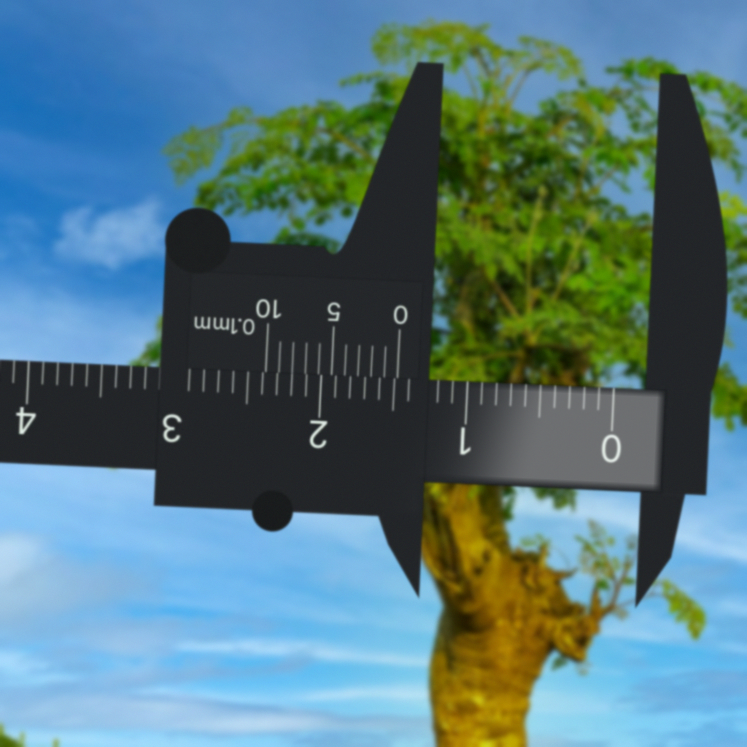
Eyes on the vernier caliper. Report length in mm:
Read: 14.8 mm
